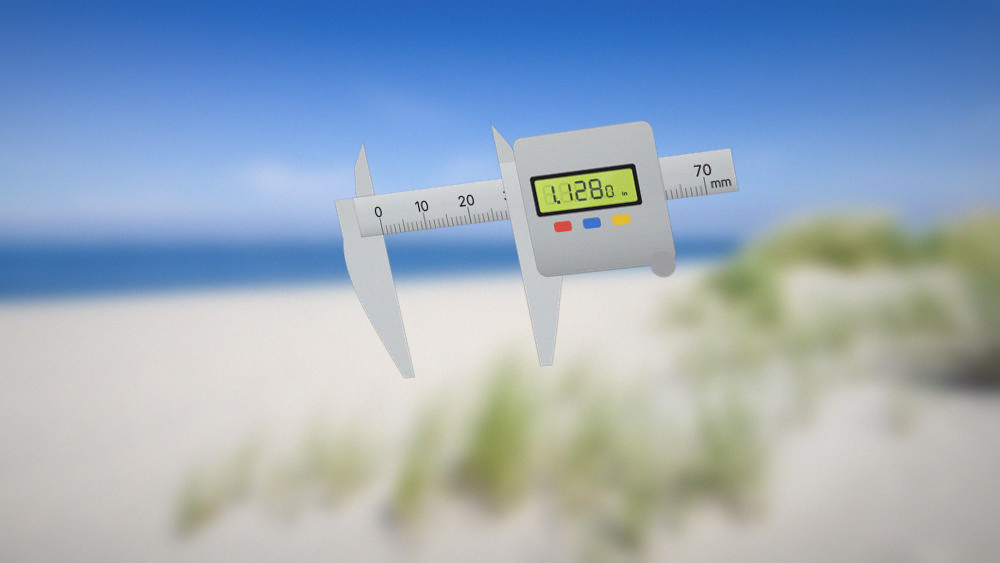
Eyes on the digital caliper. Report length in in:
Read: 1.1280 in
